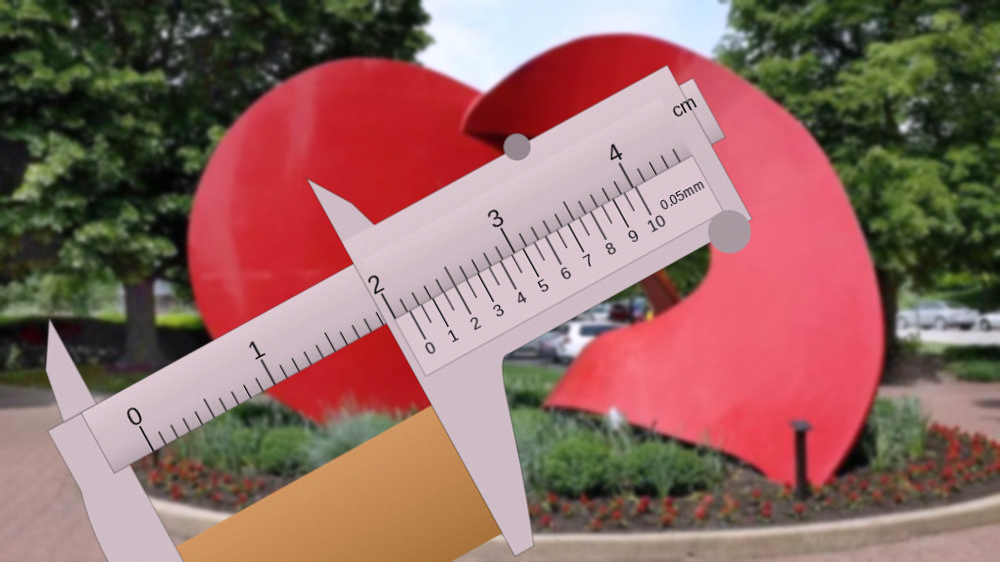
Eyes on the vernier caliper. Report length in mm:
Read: 21.2 mm
